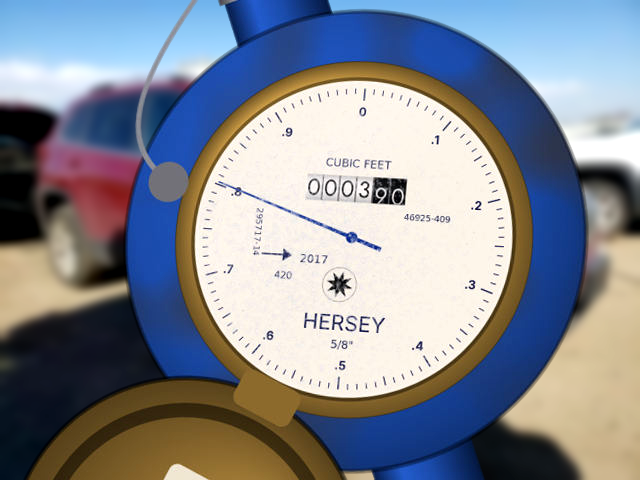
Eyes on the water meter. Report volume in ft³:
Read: 389.80 ft³
